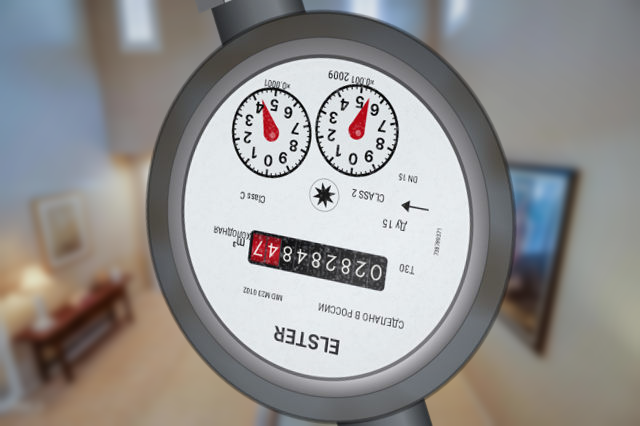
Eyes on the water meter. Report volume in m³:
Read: 282848.4754 m³
